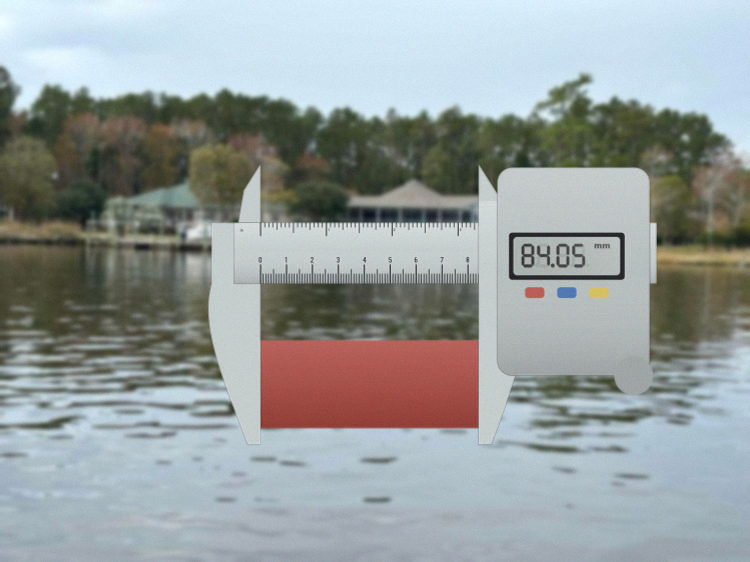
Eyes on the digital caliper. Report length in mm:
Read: 84.05 mm
